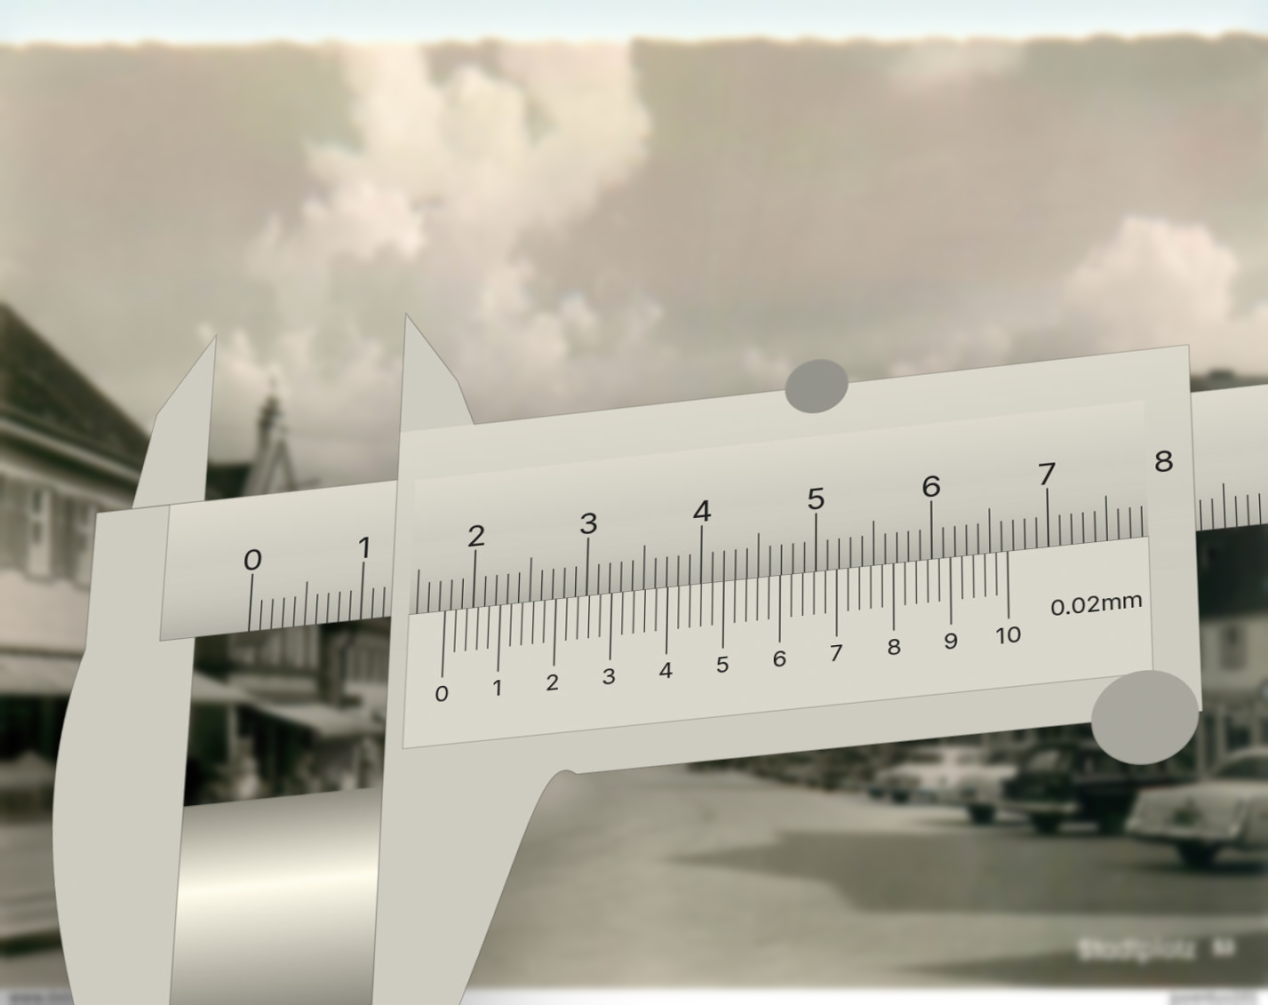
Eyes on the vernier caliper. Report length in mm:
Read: 17.5 mm
